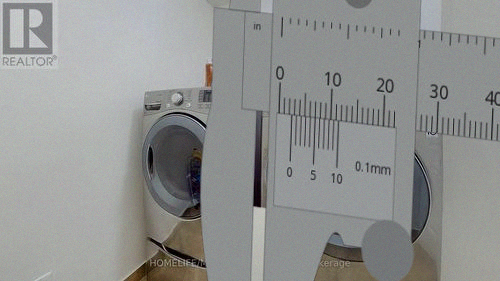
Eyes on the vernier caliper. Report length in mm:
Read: 2.5 mm
